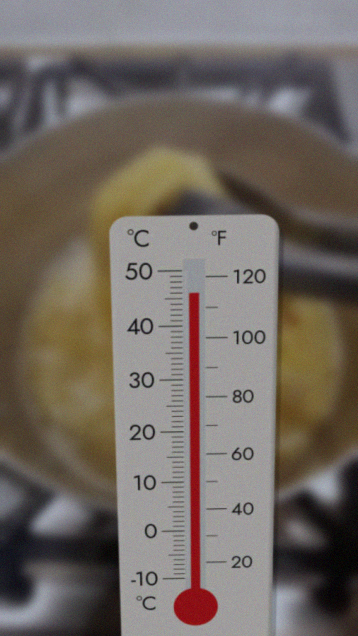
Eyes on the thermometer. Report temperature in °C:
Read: 46 °C
